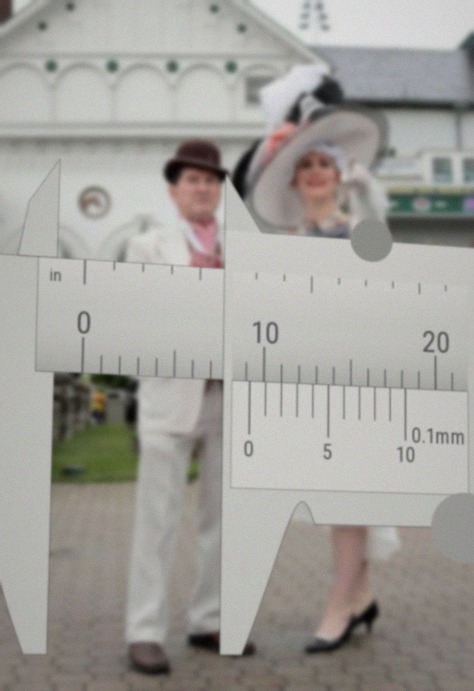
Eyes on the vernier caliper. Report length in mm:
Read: 9.2 mm
